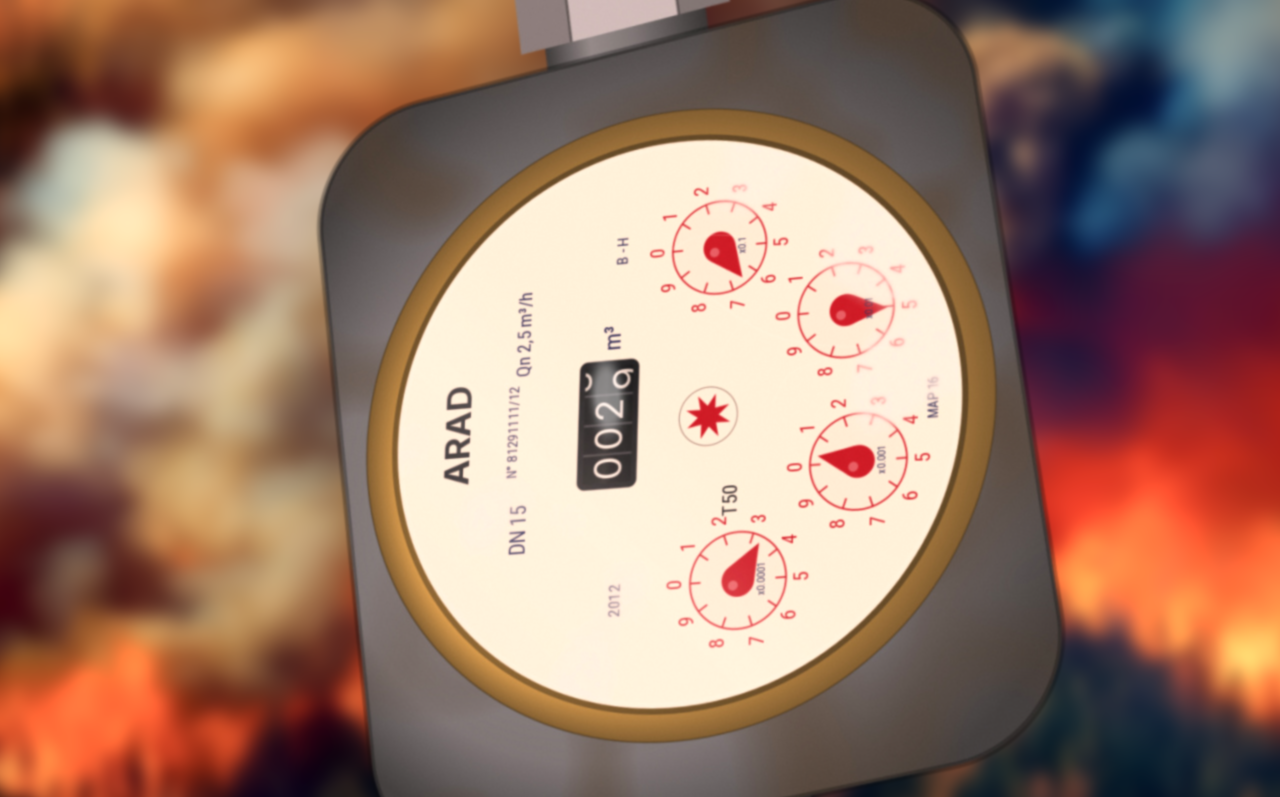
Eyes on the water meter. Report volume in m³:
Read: 28.6503 m³
